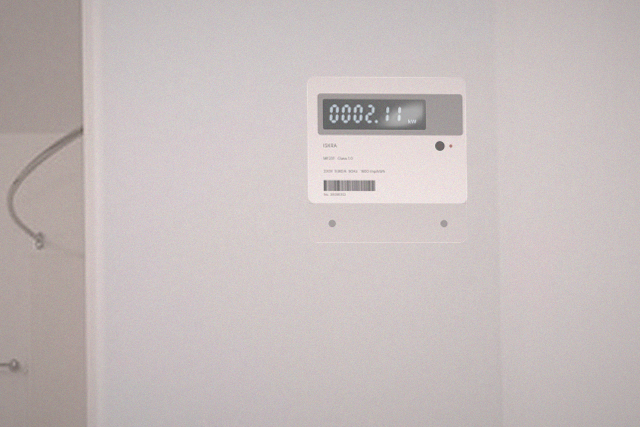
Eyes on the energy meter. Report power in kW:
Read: 2.11 kW
